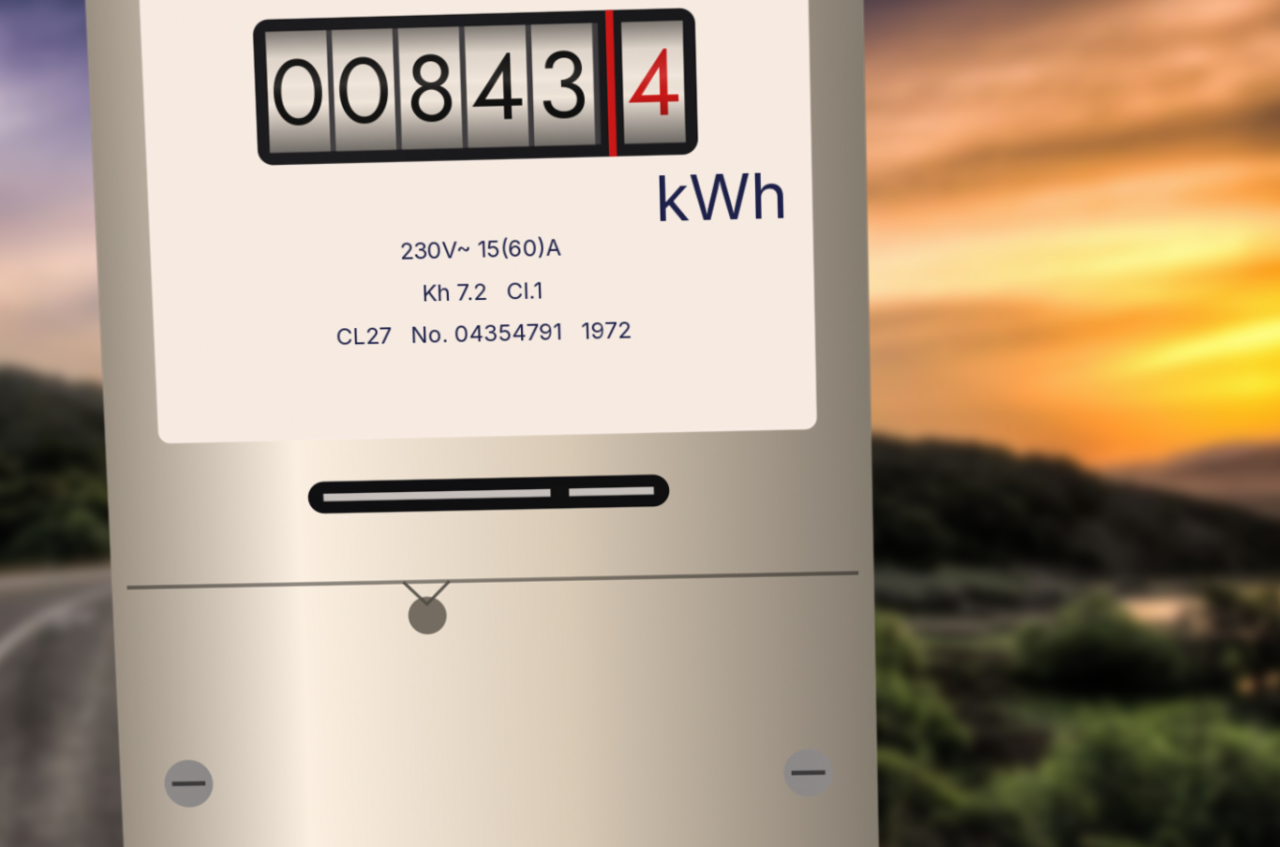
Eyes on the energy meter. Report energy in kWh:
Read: 843.4 kWh
